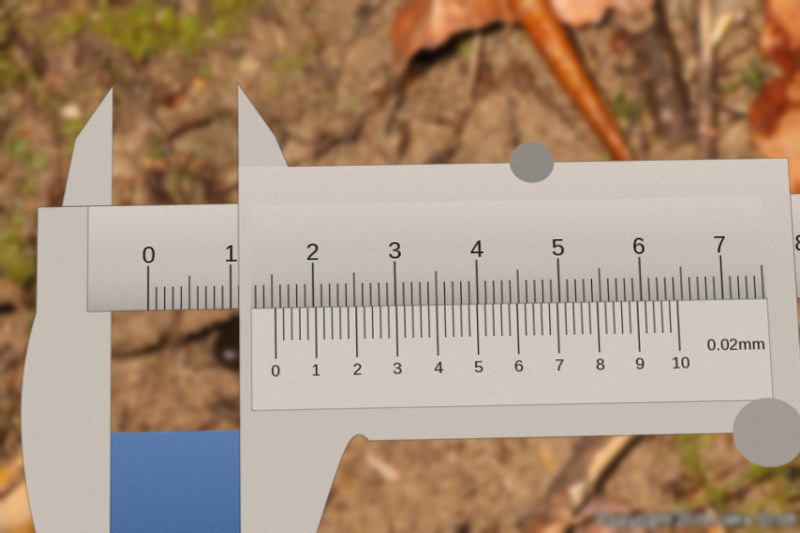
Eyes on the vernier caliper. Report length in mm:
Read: 15.4 mm
